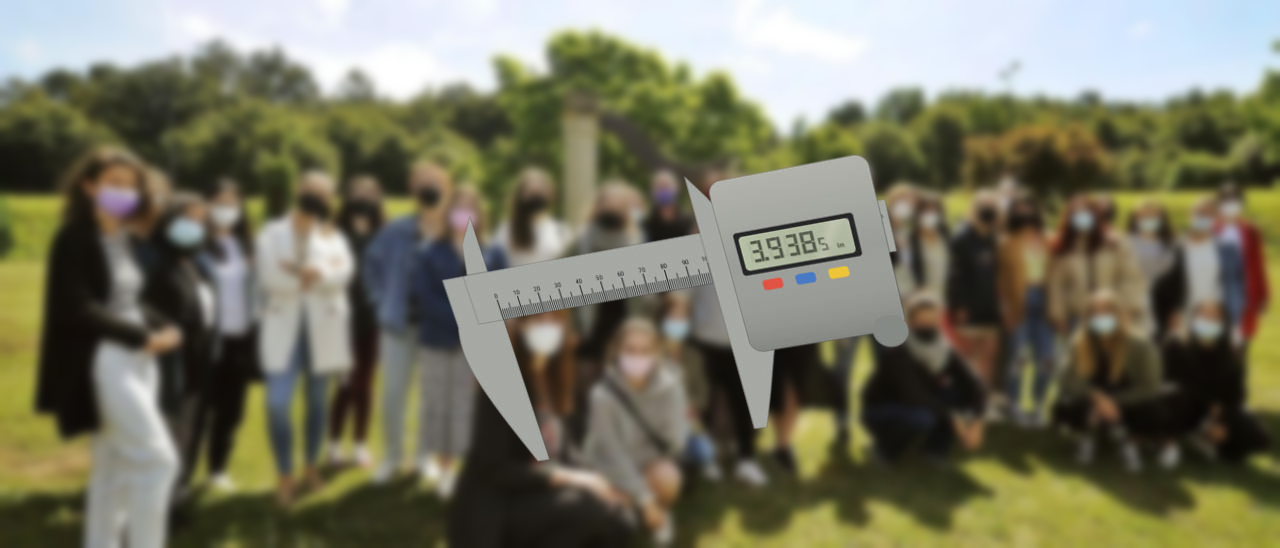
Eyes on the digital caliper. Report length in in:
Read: 3.9385 in
